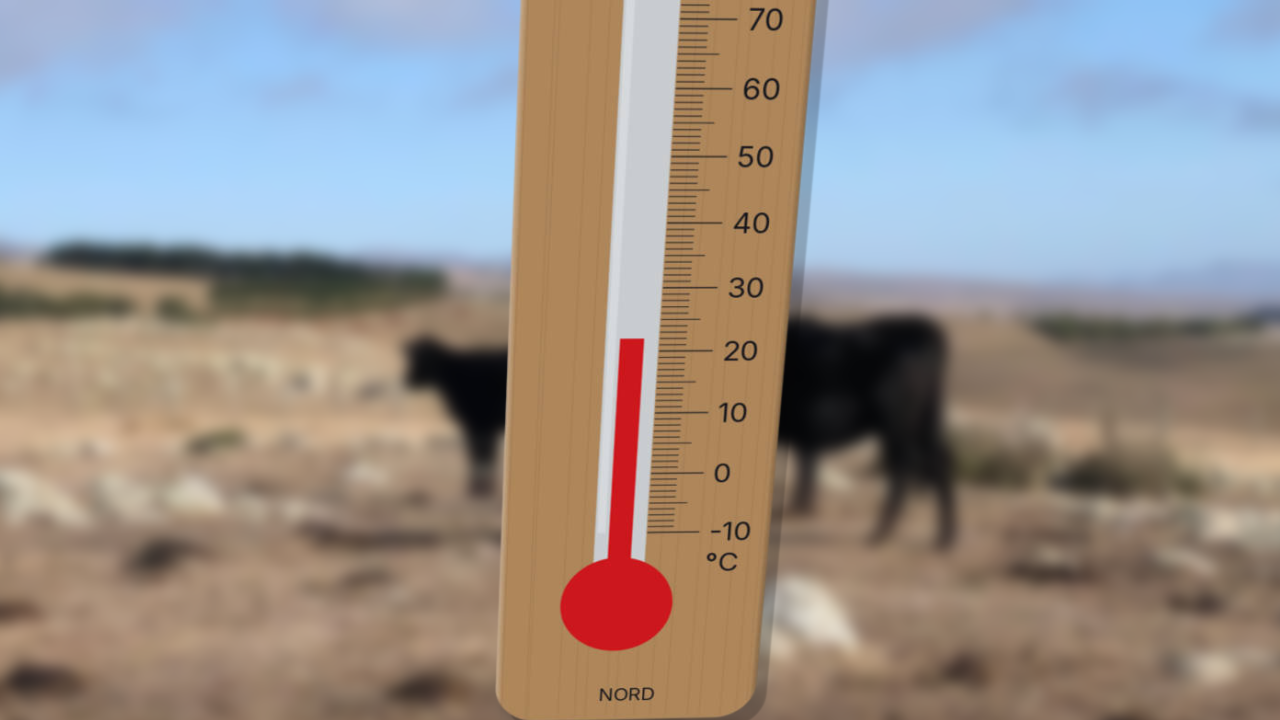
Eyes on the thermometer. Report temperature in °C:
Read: 22 °C
